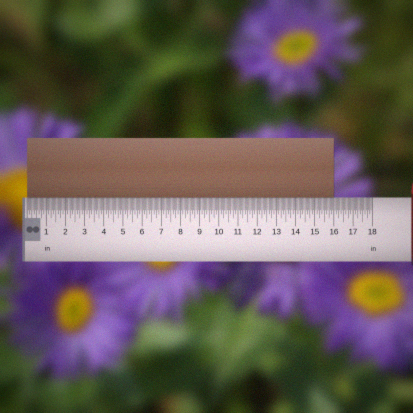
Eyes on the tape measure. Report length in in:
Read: 16 in
